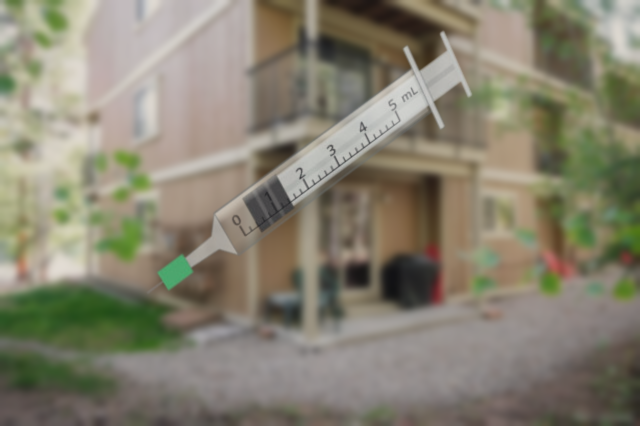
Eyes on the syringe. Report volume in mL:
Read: 0.4 mL
